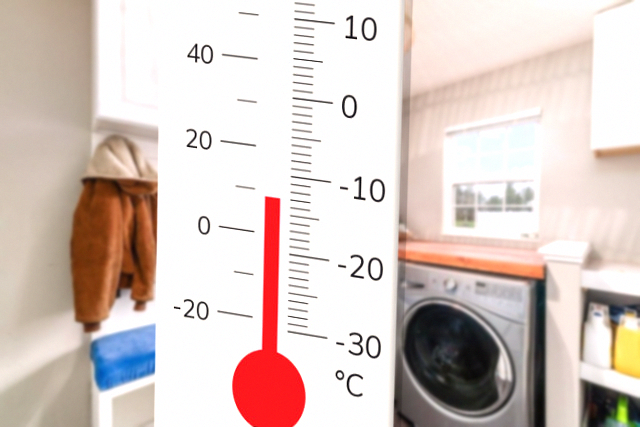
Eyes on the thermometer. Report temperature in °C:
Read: -13 °C
